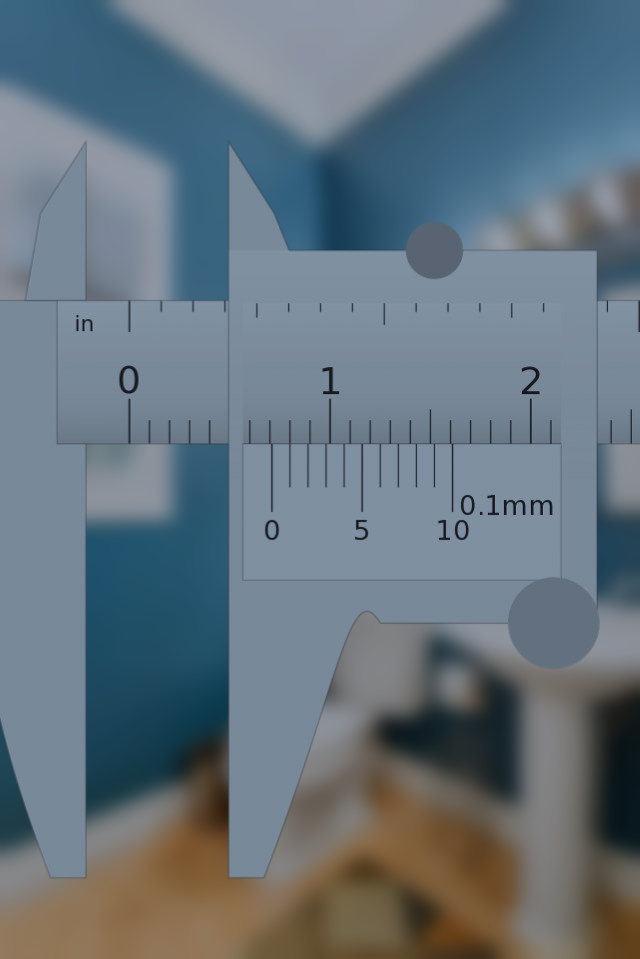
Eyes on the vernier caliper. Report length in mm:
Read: 7.1 mm
